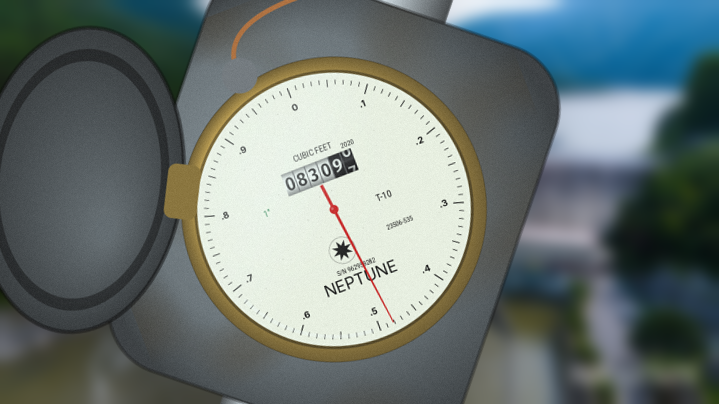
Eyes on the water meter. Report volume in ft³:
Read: 83096.48 ft³
